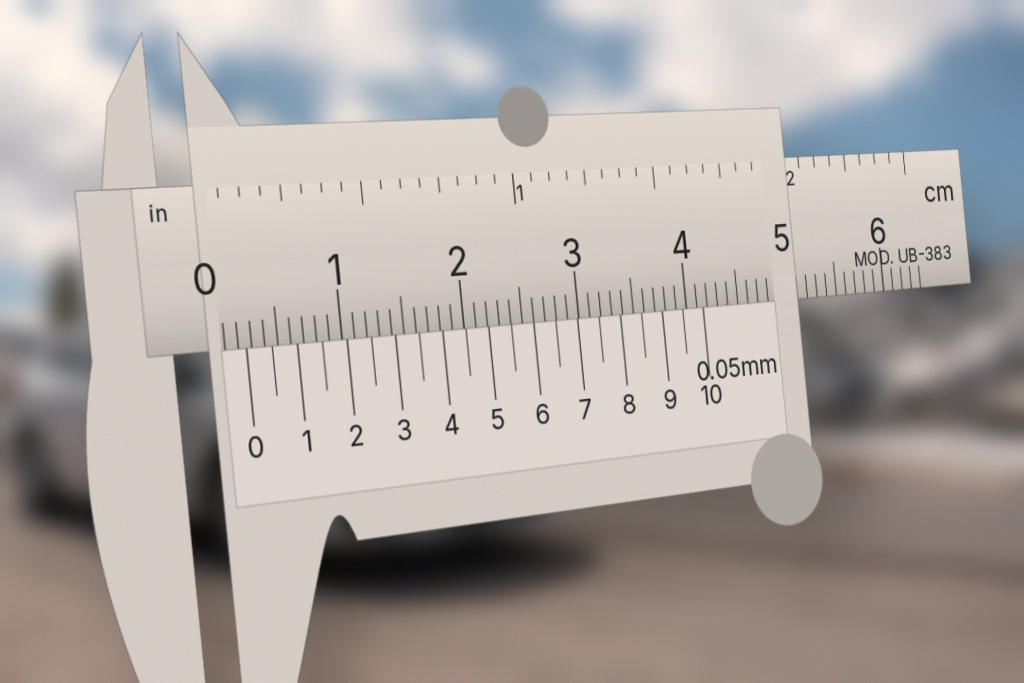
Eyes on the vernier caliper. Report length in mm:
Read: 2.6 mm
